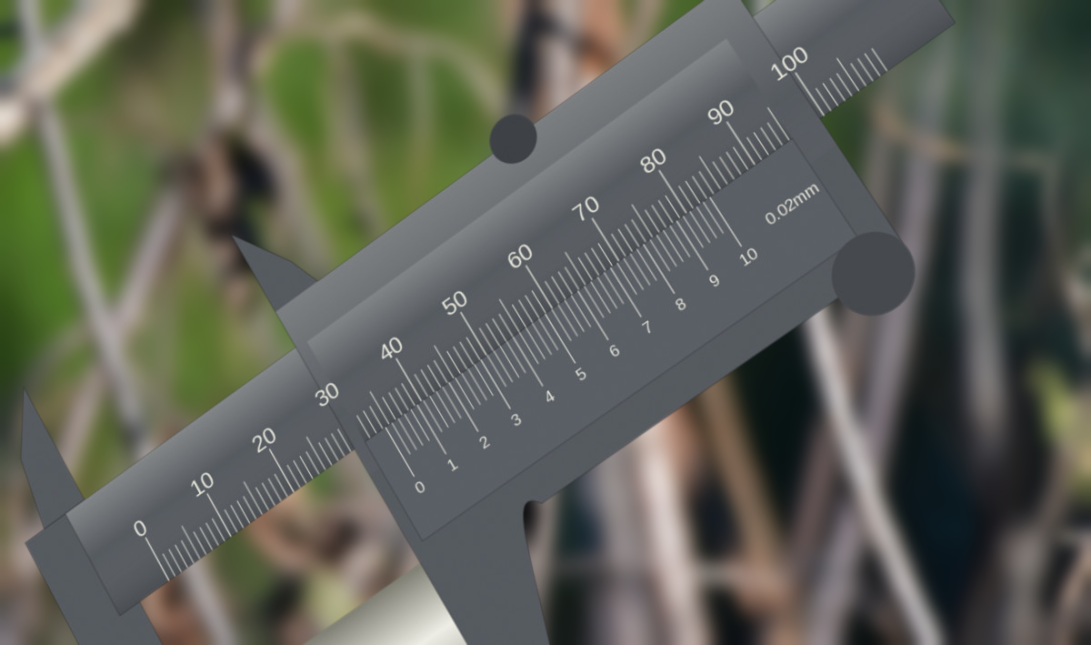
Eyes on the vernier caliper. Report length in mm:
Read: 34.4 mm
